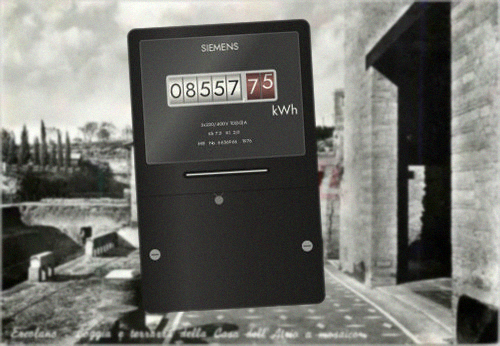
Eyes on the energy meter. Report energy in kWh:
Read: 8557.75 kWh
